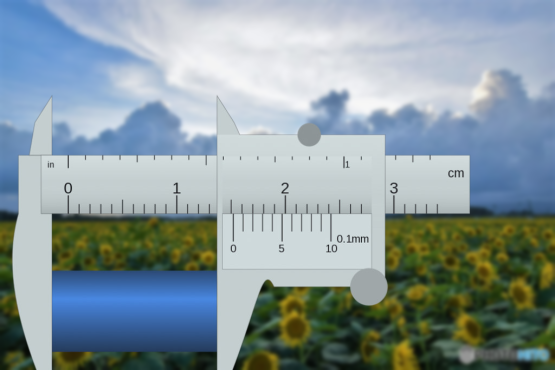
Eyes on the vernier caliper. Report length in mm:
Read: 15.2 mm
